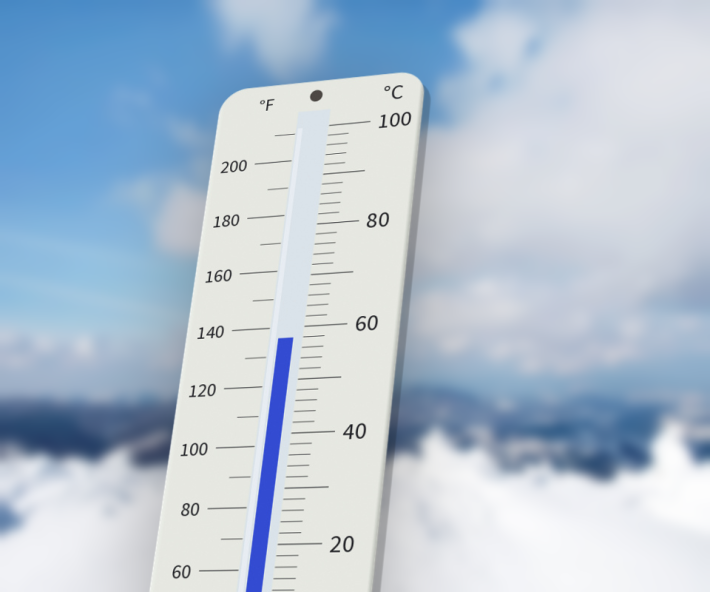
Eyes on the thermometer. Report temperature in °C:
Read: 58 °C
